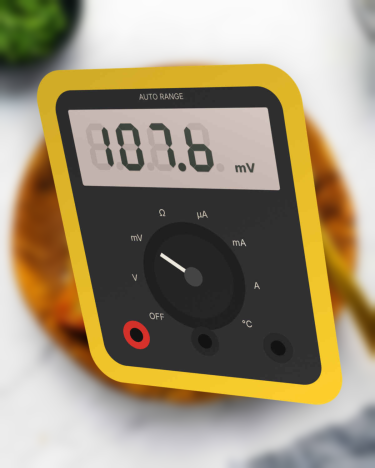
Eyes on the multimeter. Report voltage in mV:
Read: 107.6 mV
